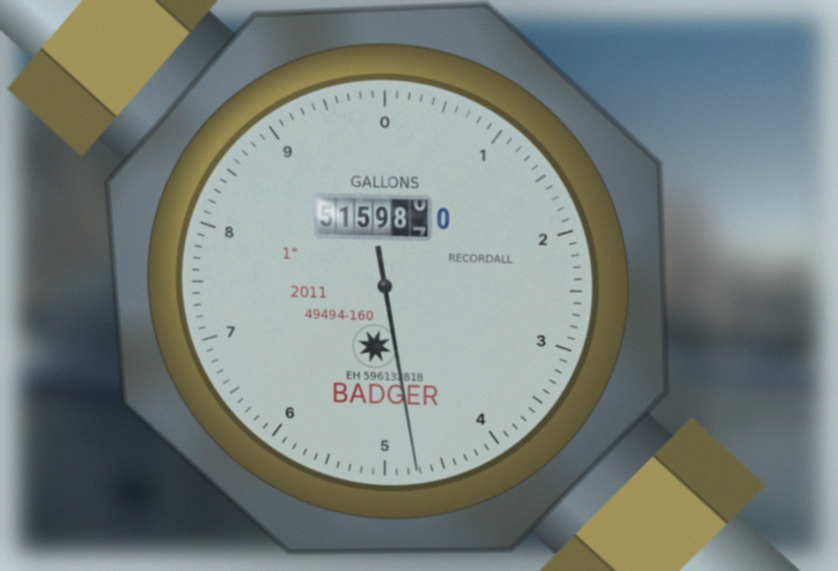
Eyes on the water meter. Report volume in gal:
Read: 5159864.7 gal
